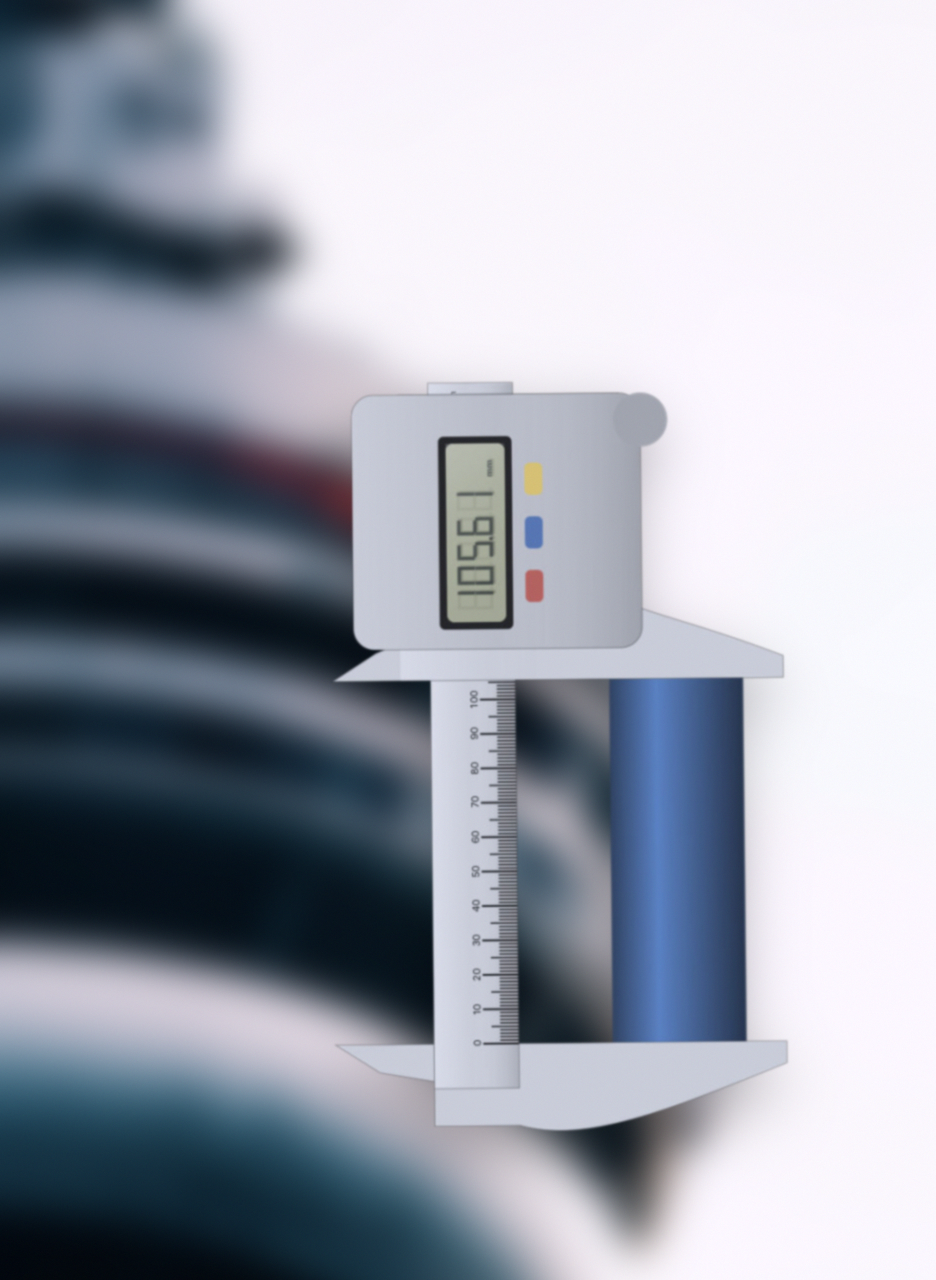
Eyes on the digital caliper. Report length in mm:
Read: 105.61 mm
